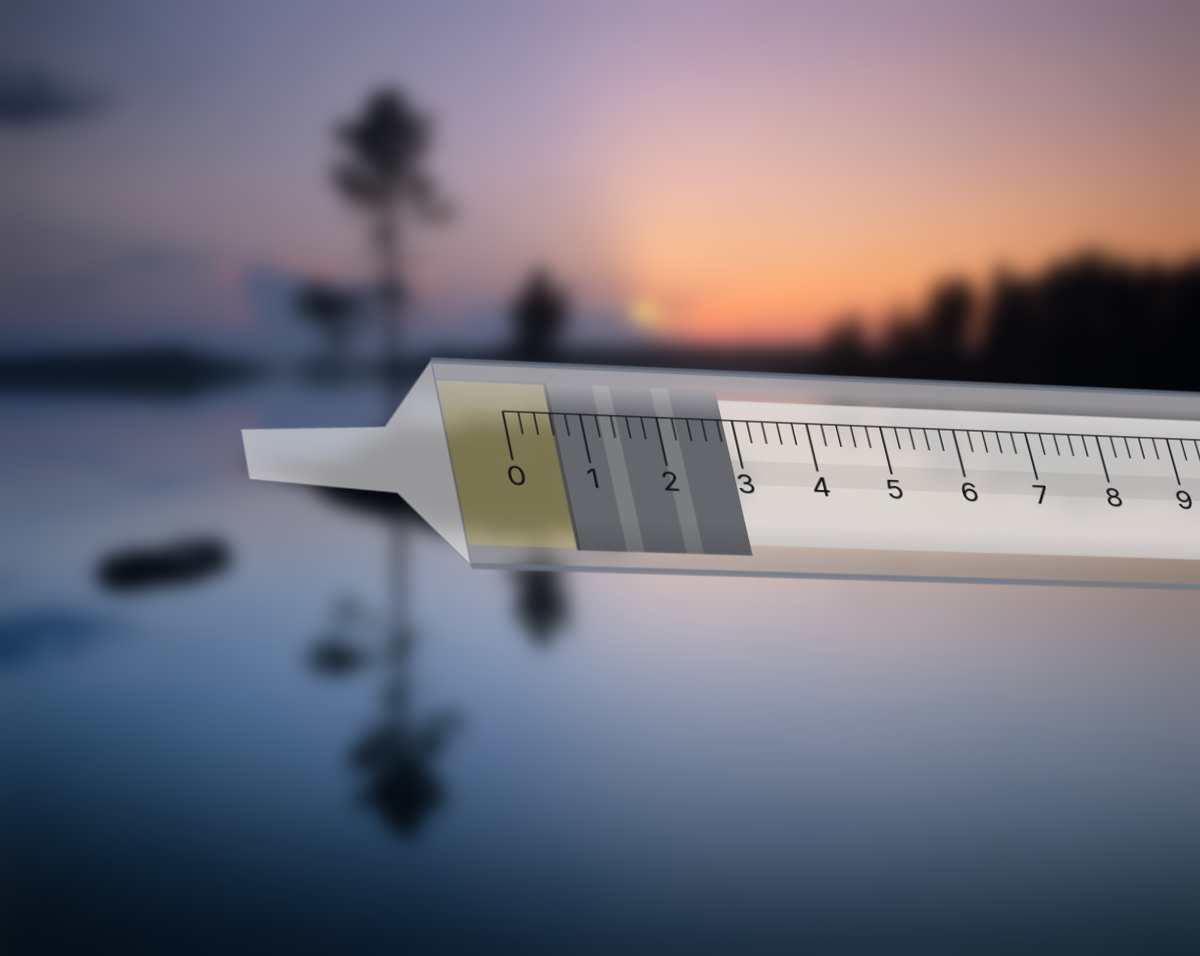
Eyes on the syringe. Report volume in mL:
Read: 0.6 mL
